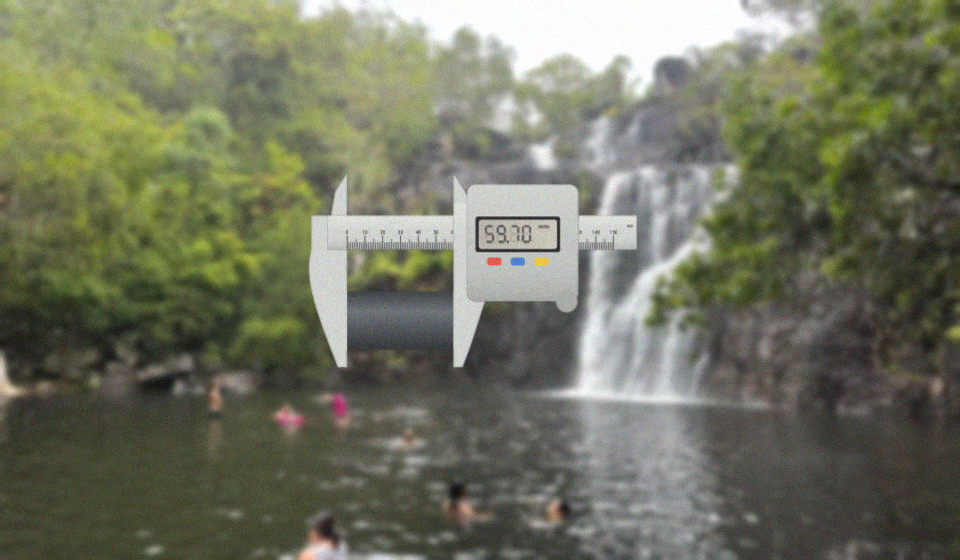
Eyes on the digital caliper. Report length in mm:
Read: 59.70 mm
